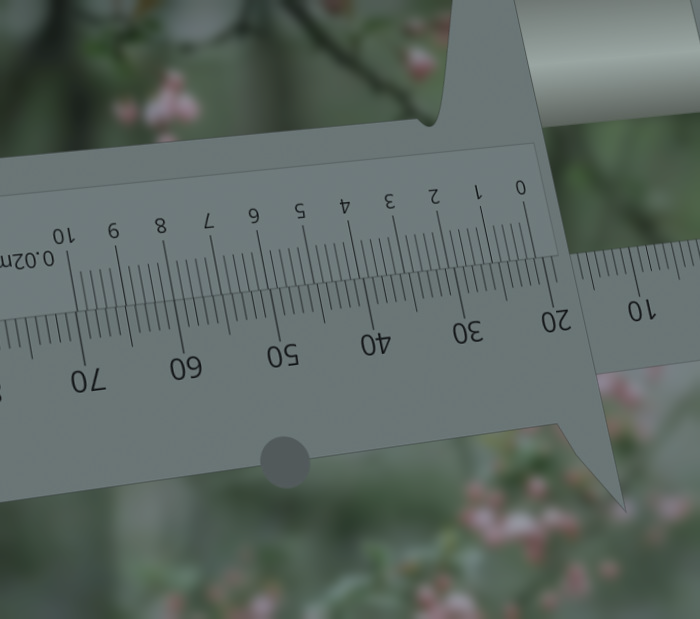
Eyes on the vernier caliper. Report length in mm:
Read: 20.8 mm
